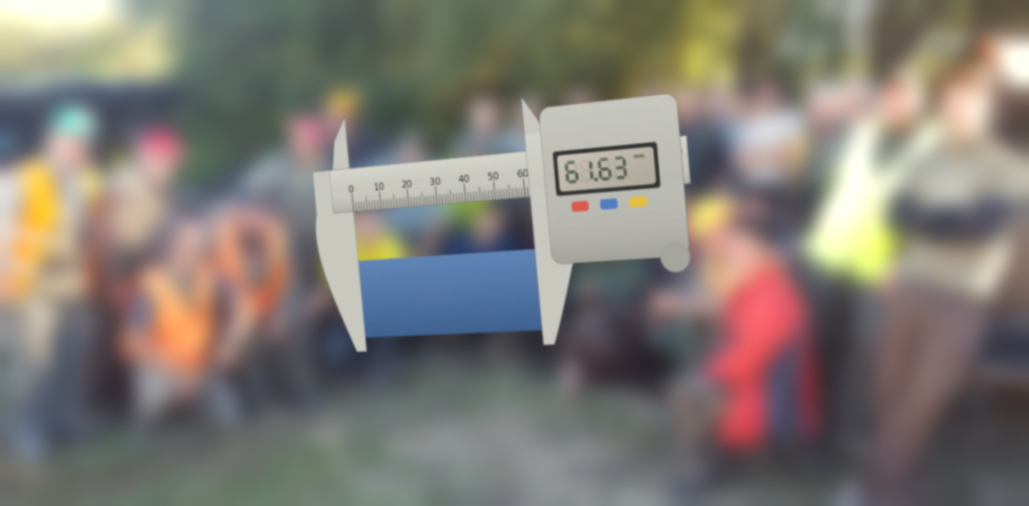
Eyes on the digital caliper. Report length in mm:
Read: 61.63 mm
